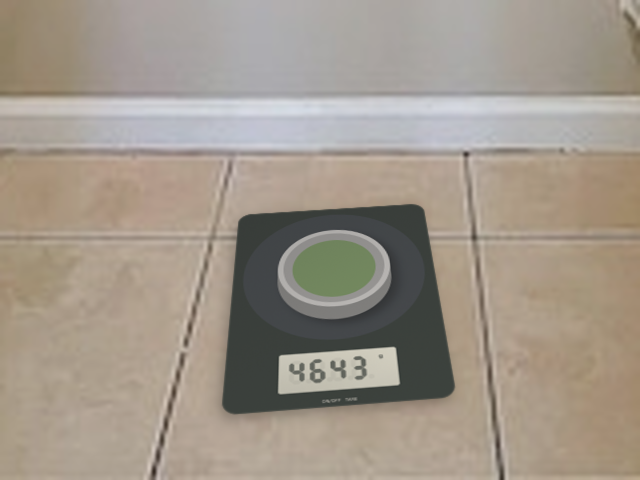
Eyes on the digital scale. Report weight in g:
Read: 4643 g
